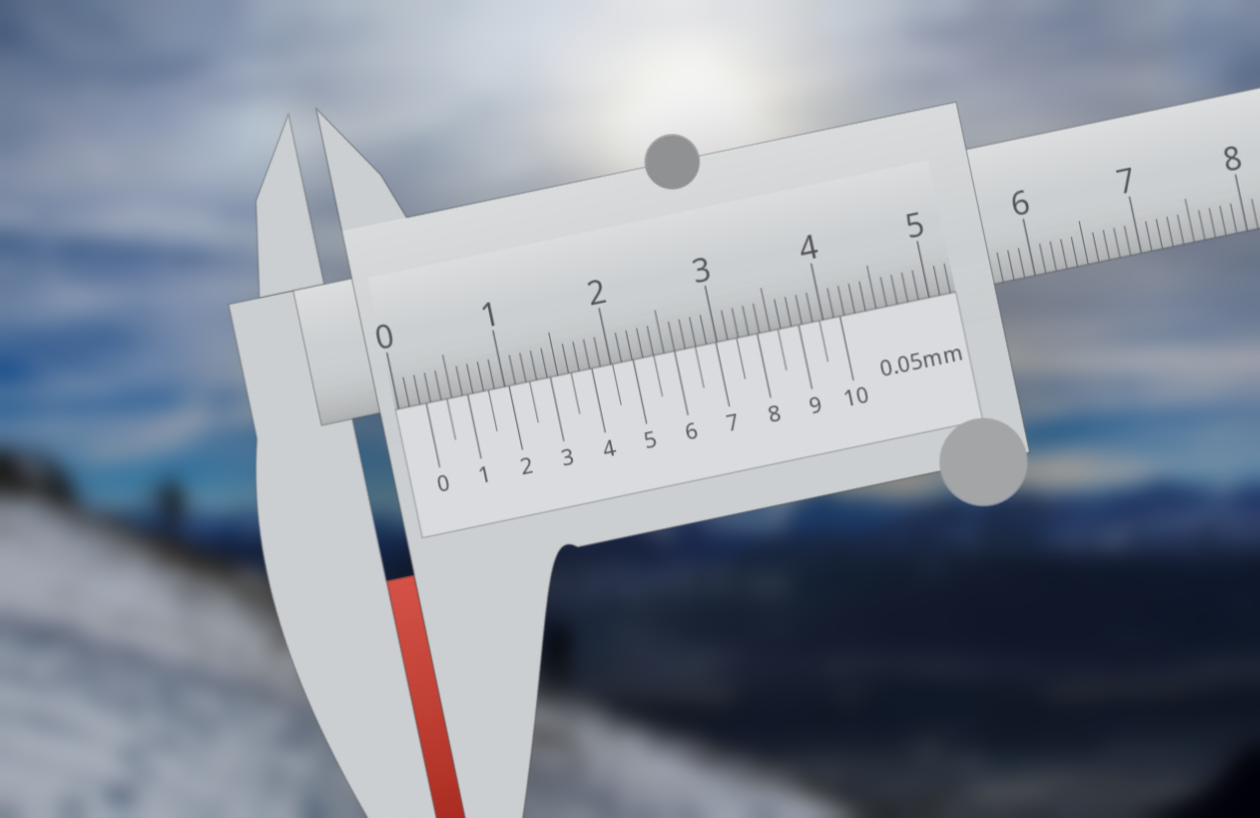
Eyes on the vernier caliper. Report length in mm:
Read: 2.6 mm
